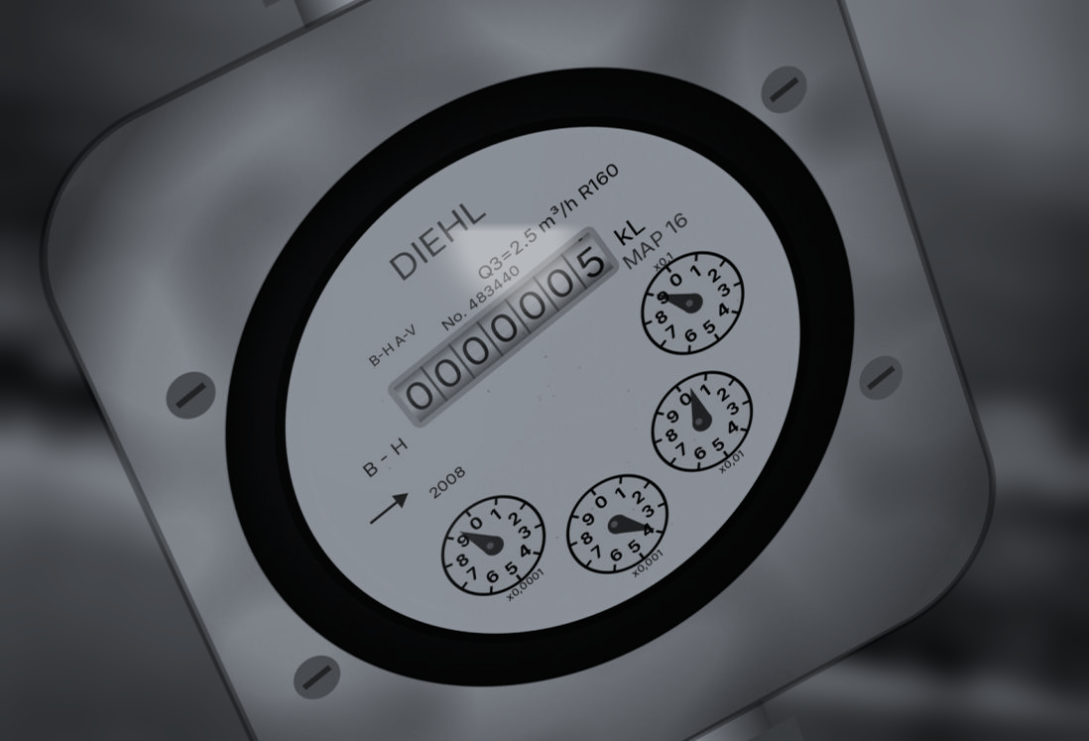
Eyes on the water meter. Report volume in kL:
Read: 4.9039 kL
